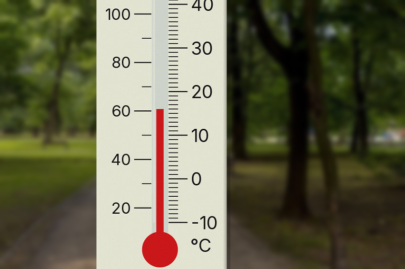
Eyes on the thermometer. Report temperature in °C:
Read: 16 °C
